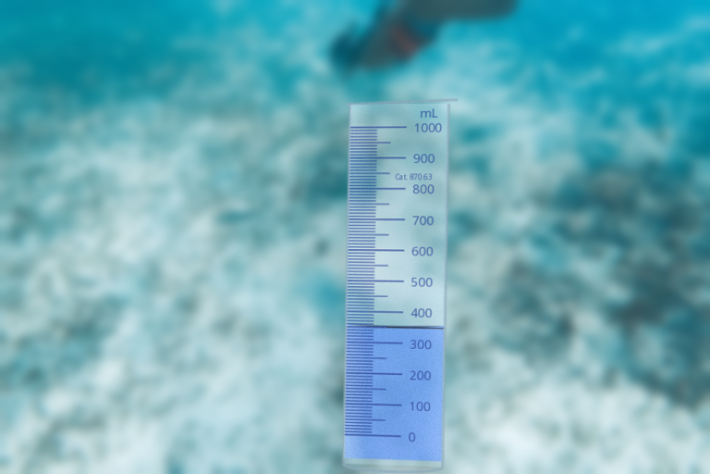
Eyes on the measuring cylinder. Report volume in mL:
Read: 350 mL
